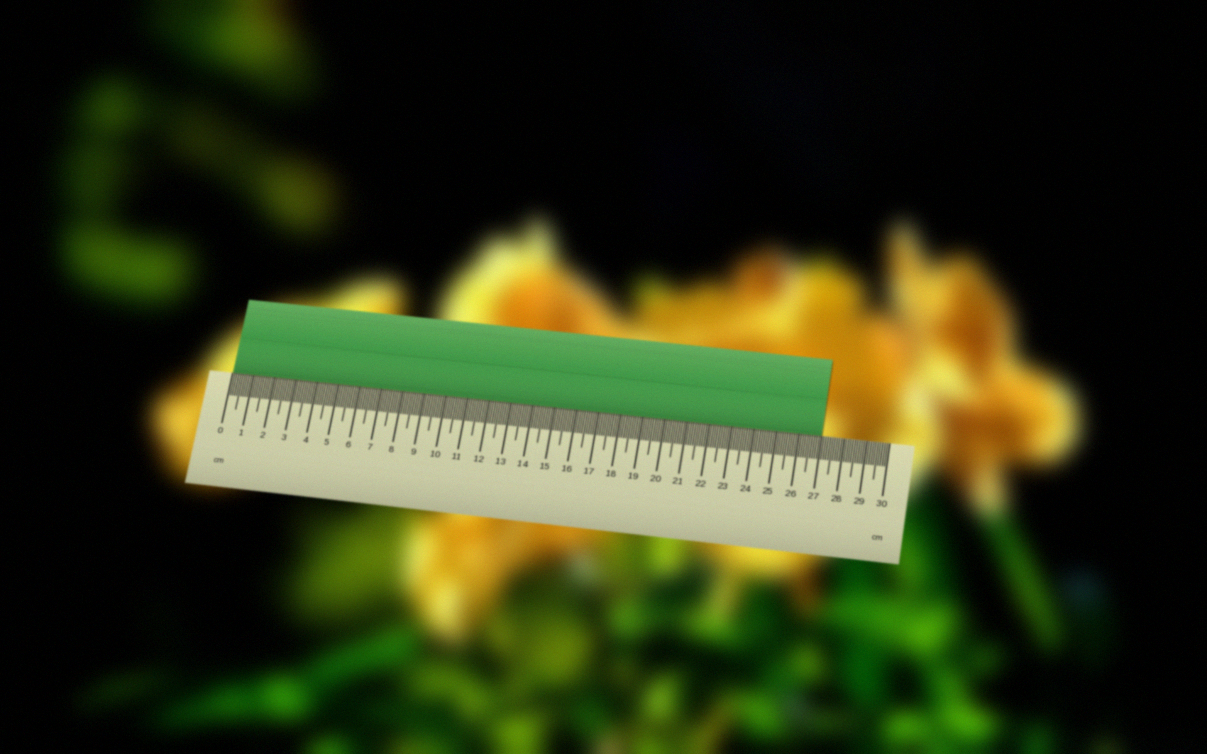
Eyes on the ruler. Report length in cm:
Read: 27 cm
